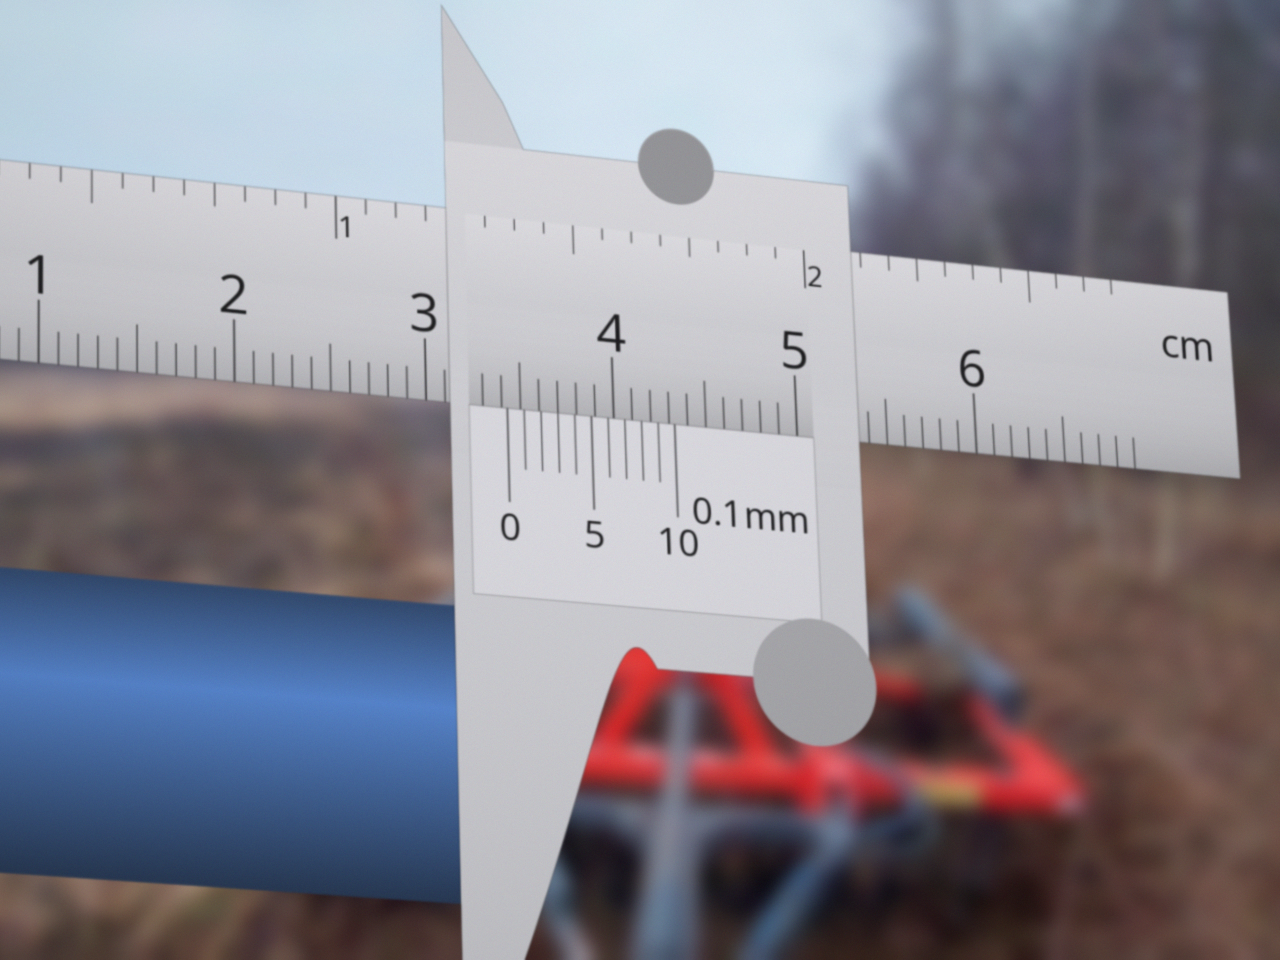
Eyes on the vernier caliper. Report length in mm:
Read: 34.3 mm
